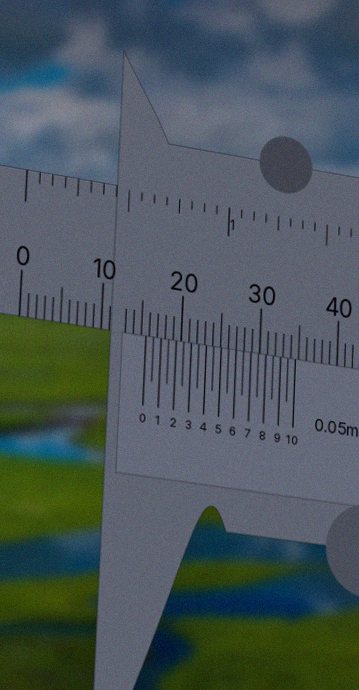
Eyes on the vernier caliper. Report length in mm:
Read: 15.6 mm
